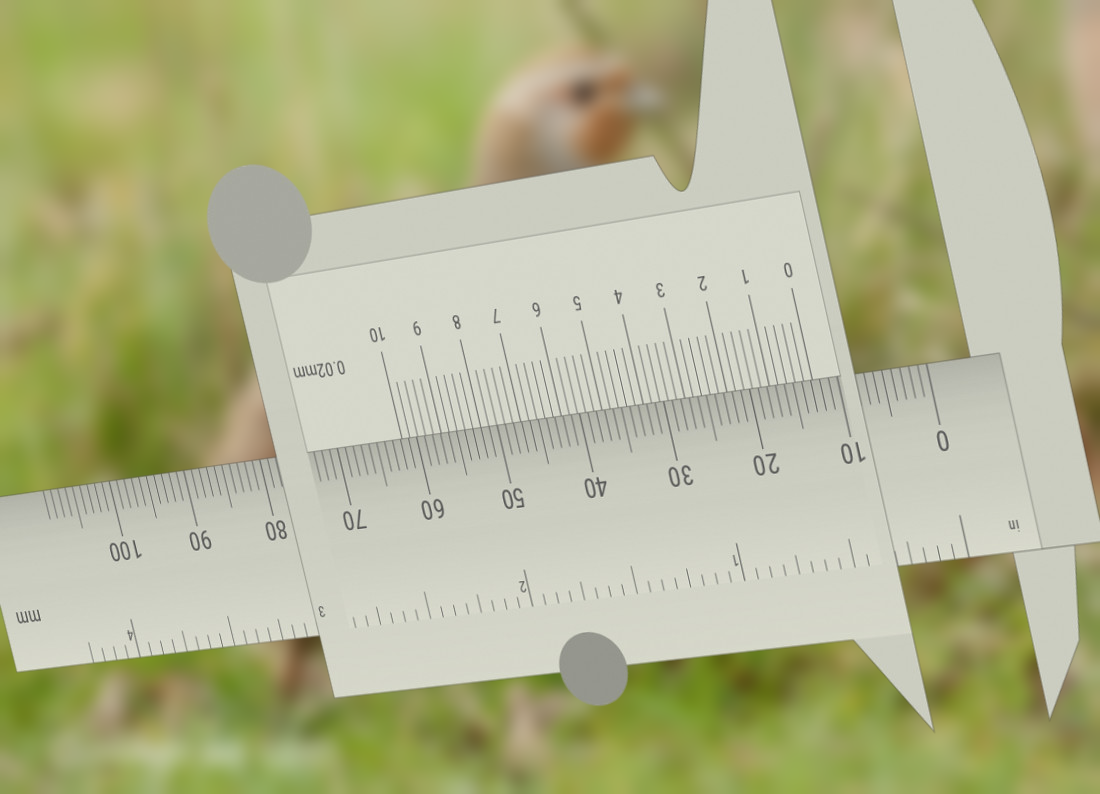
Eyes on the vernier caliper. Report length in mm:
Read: 12.8 mm
